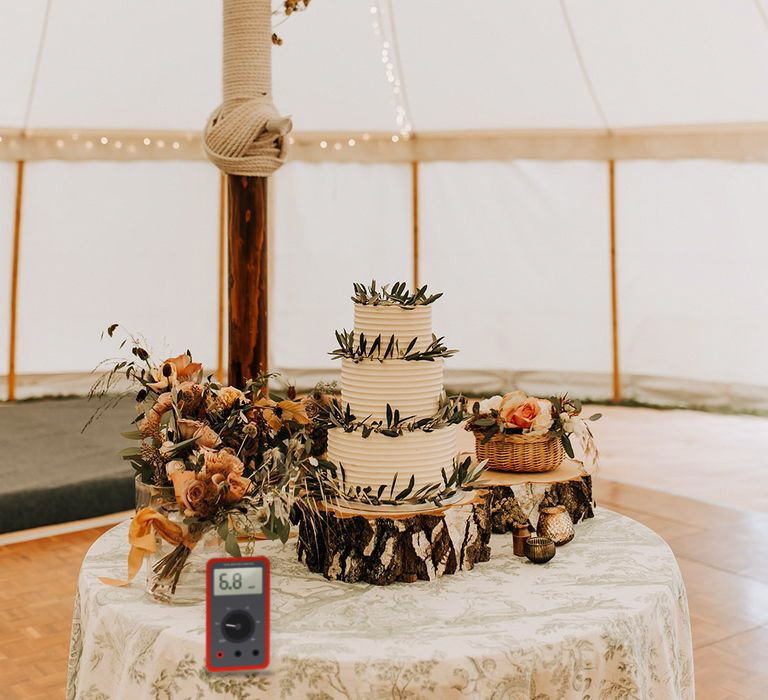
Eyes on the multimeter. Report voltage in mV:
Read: 6.8 mV
